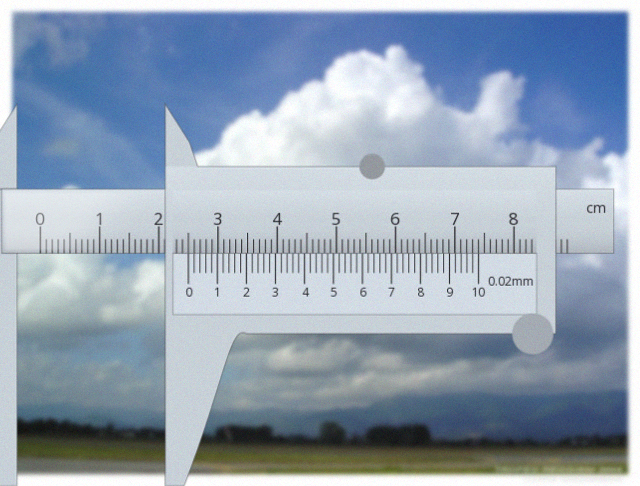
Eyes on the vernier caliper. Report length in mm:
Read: 25.0 mm
